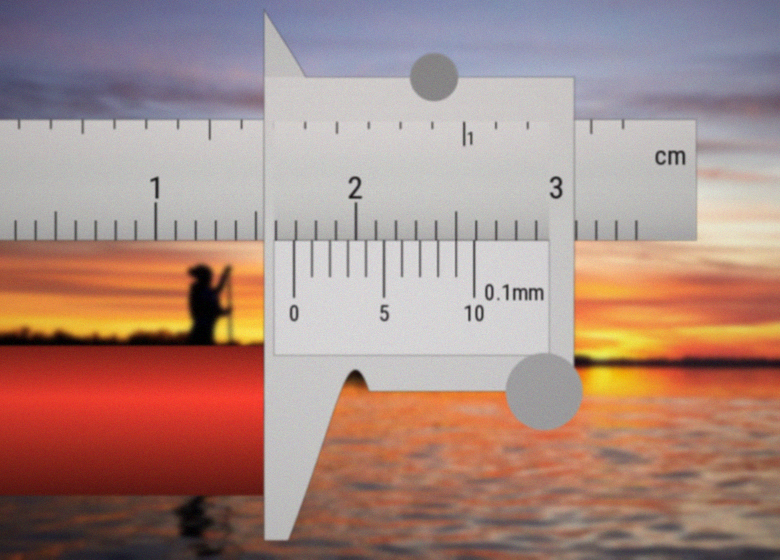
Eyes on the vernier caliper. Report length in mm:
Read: 16.9 mm
